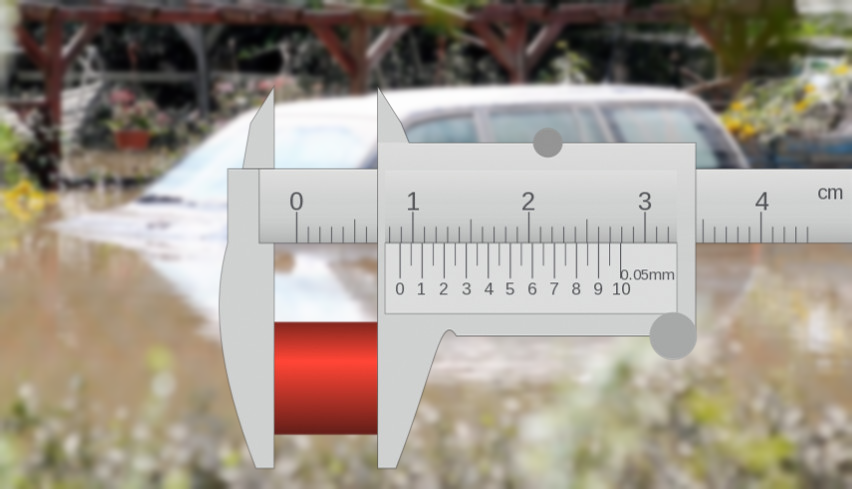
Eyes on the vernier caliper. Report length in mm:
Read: 8.9 mm
